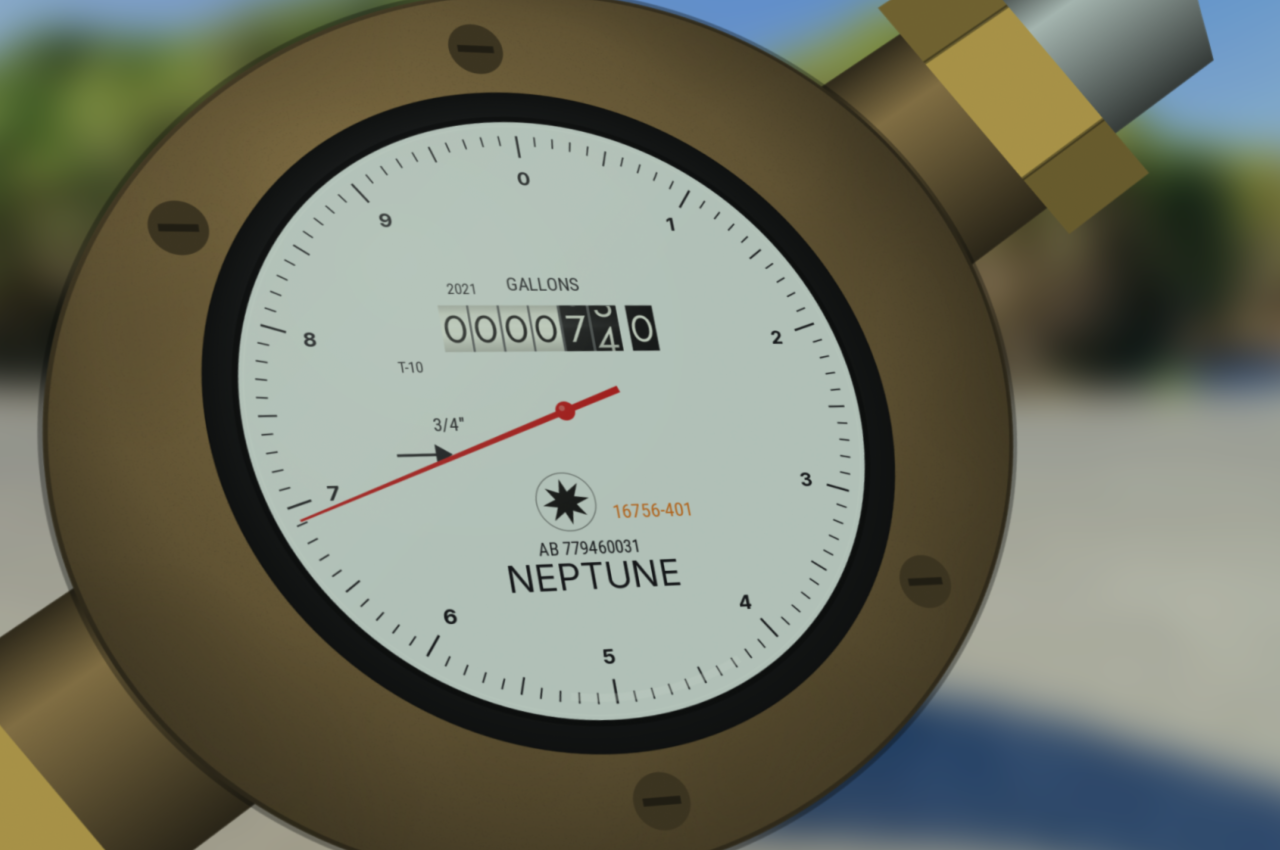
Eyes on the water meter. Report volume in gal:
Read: 736.9 gal
